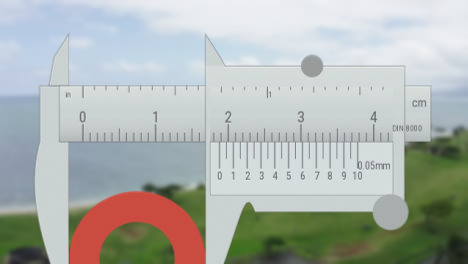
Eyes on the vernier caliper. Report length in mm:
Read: 18.8 mm
